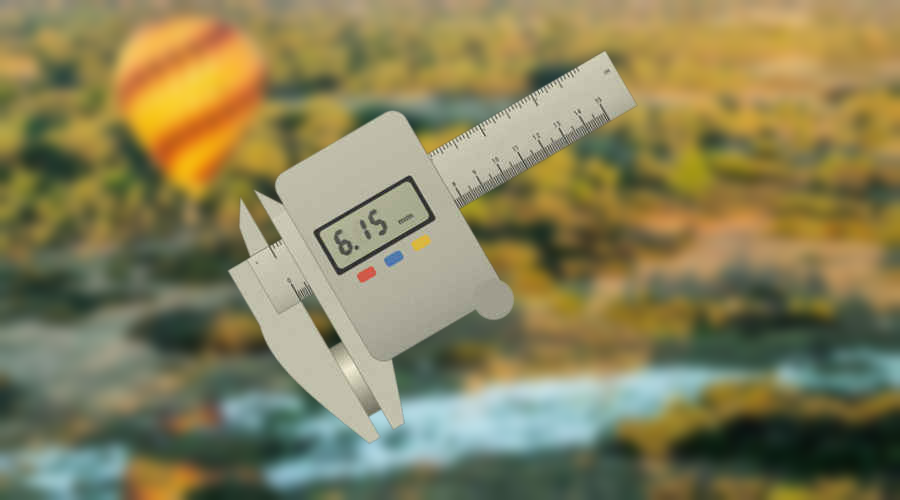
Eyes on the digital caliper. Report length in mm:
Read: 6.15 mm
